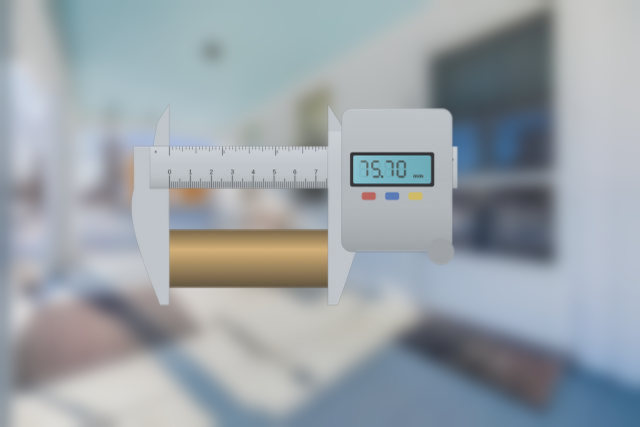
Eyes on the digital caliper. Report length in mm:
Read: 75.70 mm
